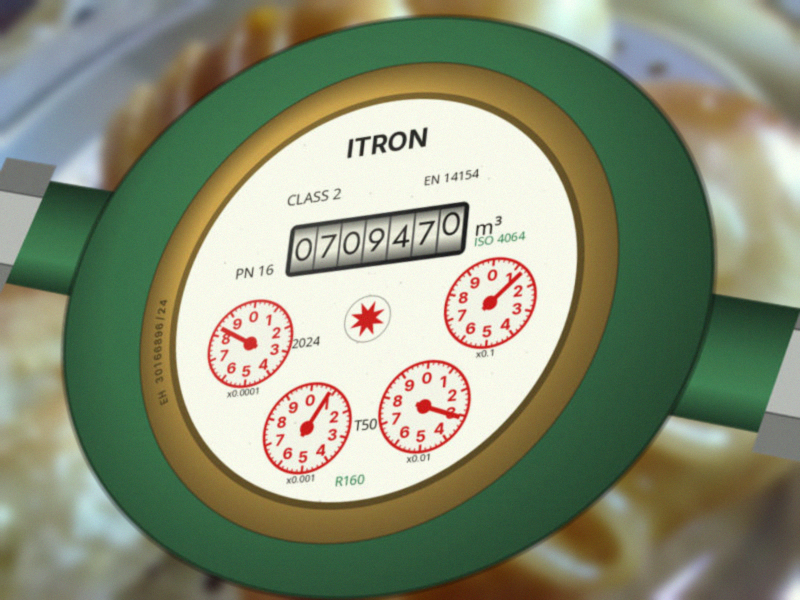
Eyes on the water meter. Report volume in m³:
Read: 709470.1308 m³
